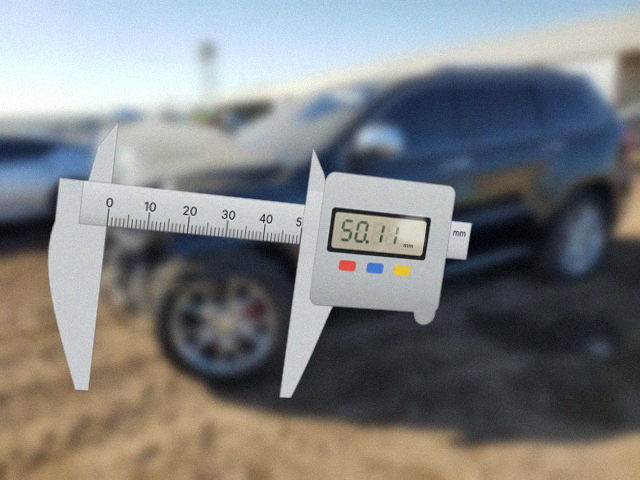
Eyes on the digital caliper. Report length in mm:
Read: 50.11 mm
